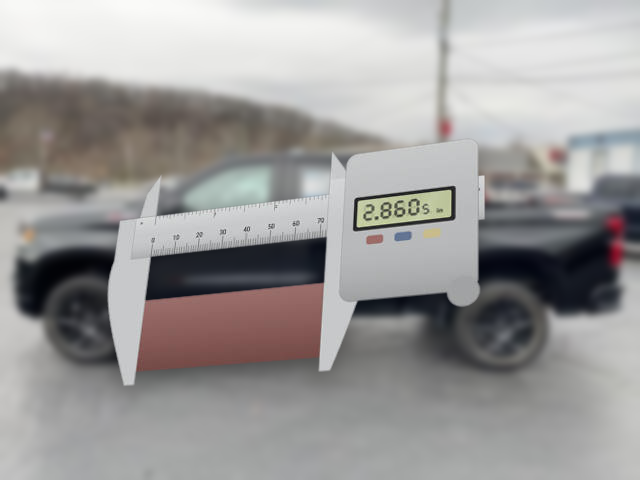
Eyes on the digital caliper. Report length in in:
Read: 2.8605 in
